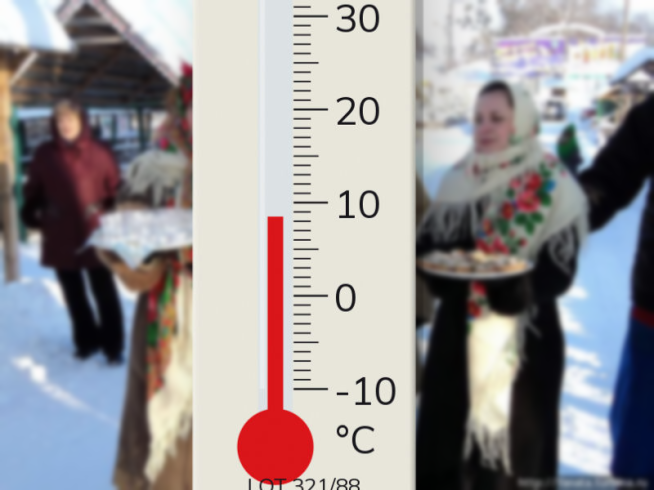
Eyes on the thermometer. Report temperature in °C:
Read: 8.5 °C
